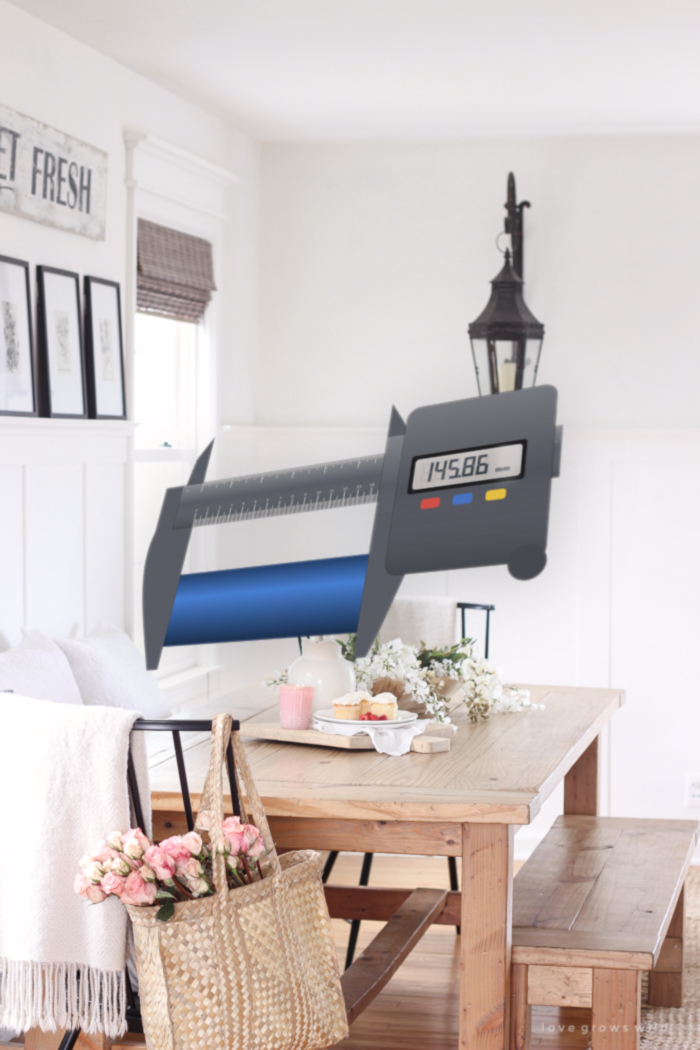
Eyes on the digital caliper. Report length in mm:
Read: 145.86 mm
